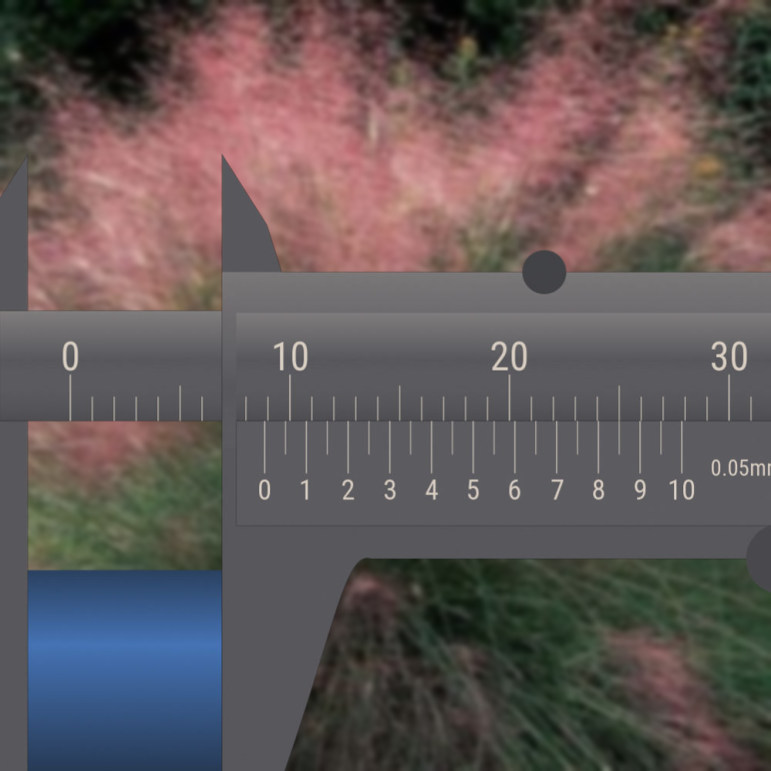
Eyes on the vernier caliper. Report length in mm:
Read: 8.85 mm
